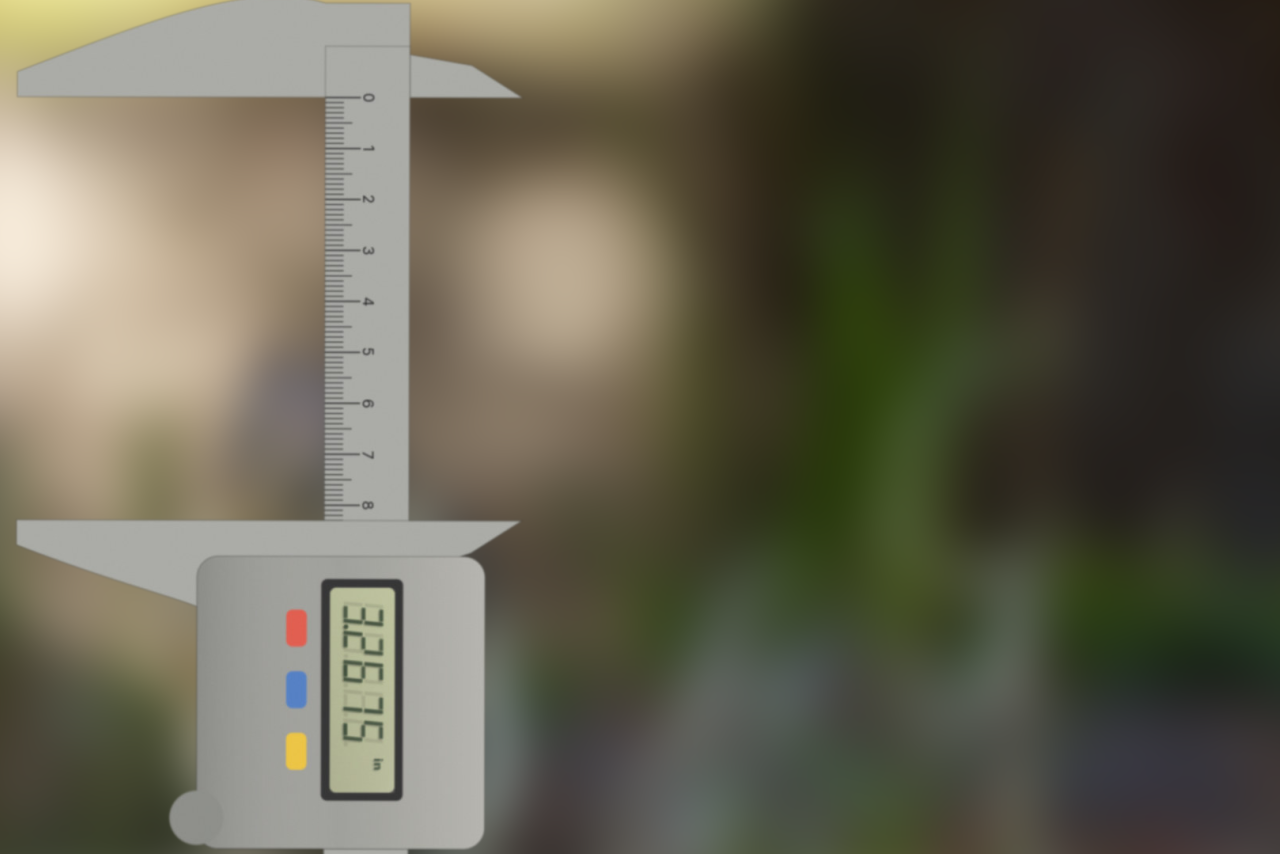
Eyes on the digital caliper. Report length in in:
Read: 3.2675 in
